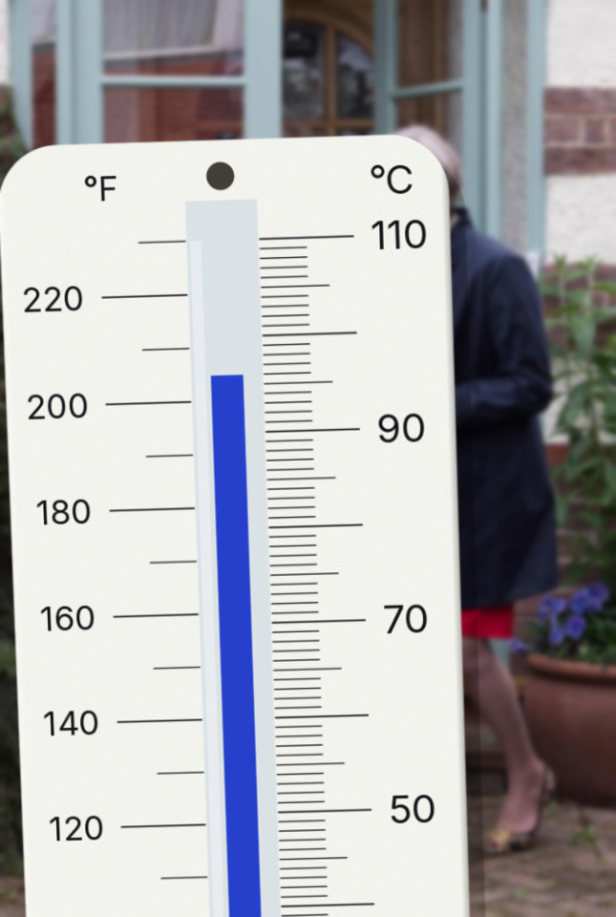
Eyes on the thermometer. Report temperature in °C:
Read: 96 °C
